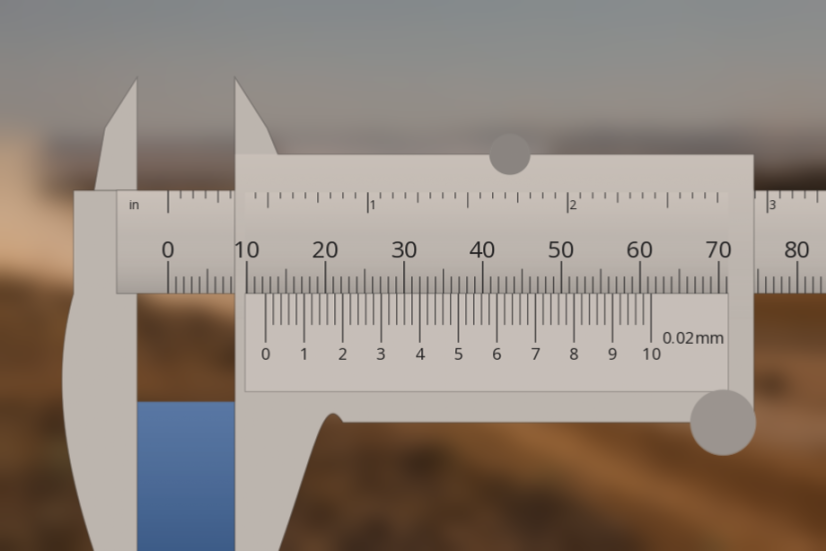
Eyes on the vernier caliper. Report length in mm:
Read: 12.4 mm
